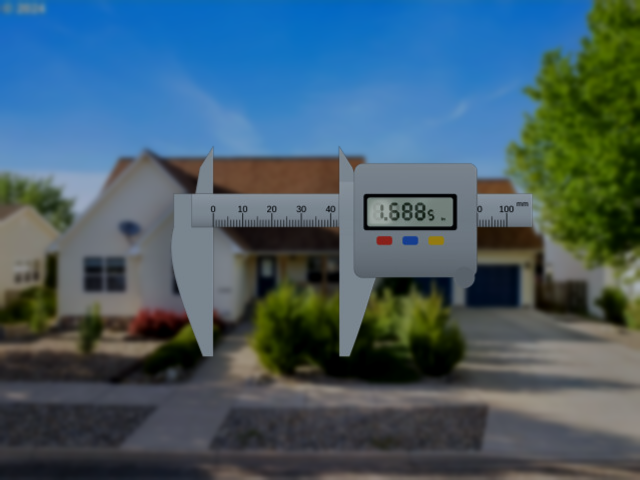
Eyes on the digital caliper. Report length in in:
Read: 1.6885 in
